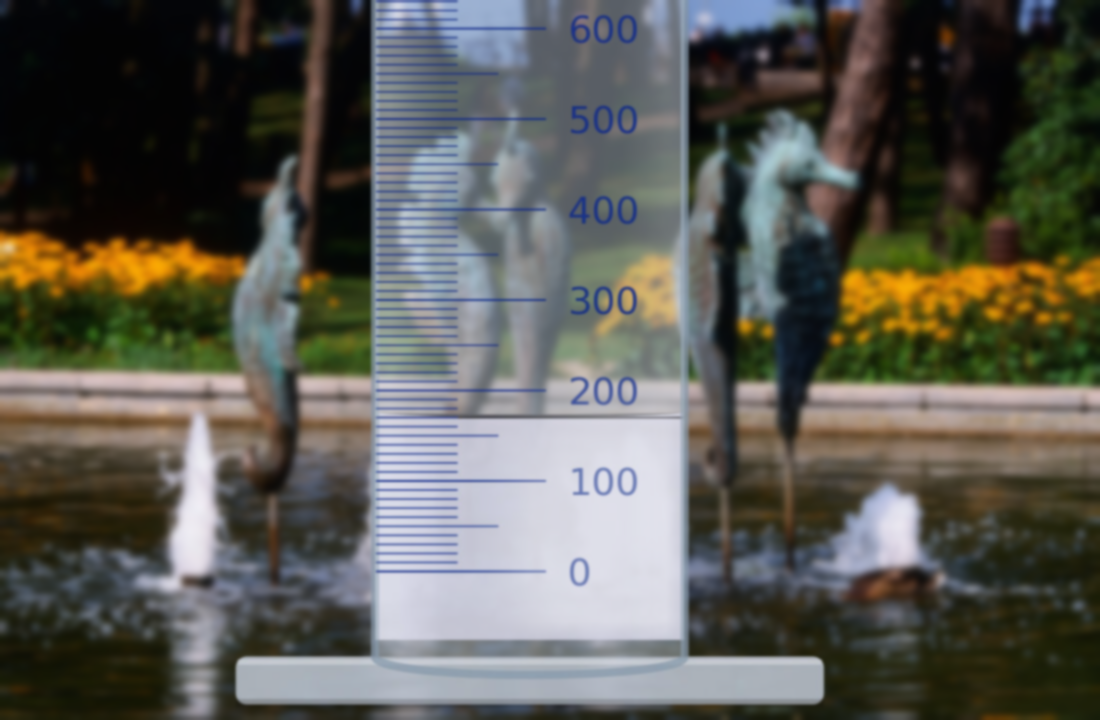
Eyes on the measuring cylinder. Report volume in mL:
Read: 170 mL
